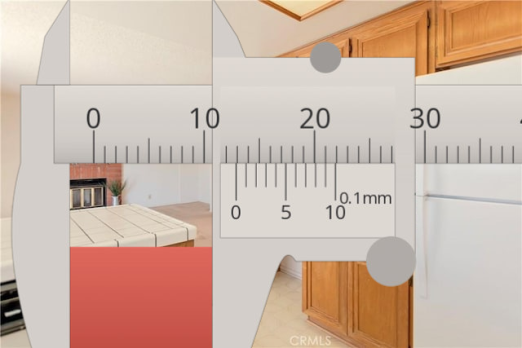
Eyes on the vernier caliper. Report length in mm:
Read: 12.9 mm
